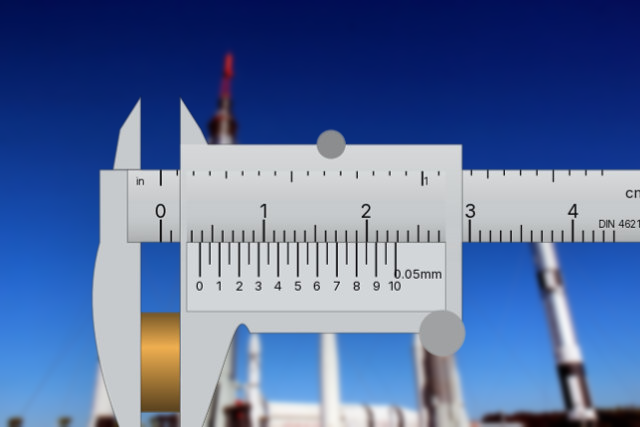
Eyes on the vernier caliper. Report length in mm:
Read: 3.8 mm
